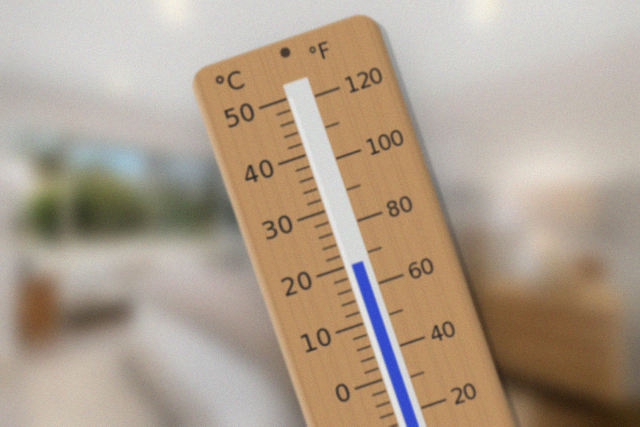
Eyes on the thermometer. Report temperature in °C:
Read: 20 °C
